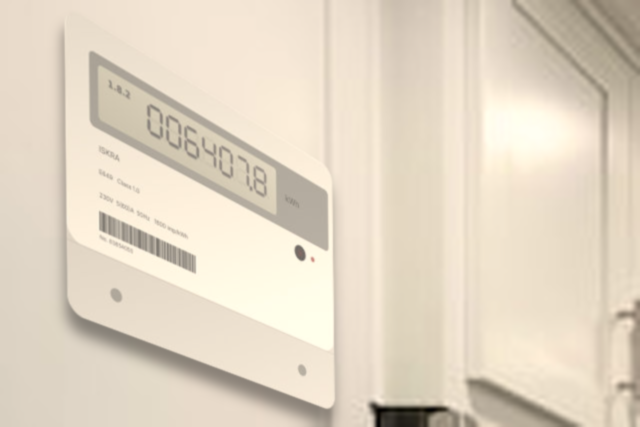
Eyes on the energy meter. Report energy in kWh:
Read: 6407.8 kWh
